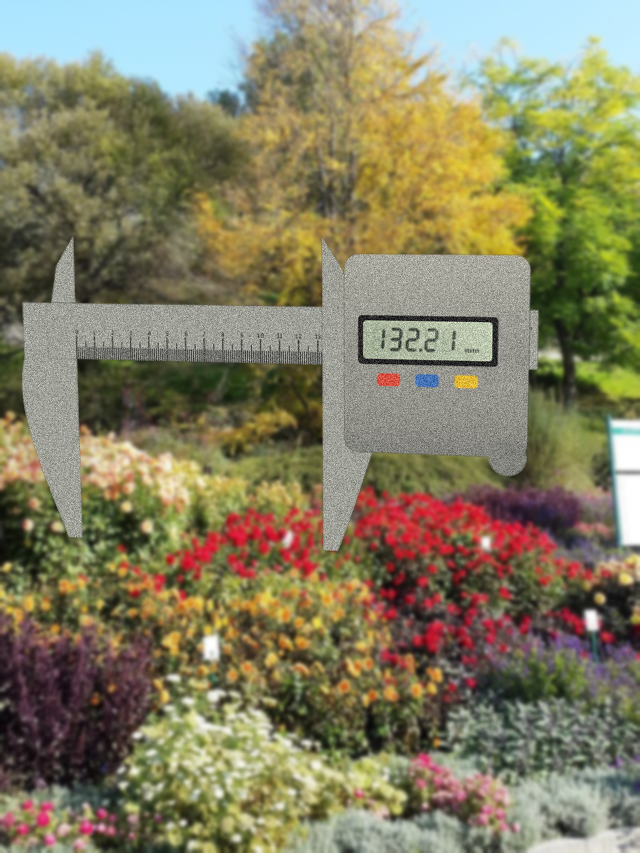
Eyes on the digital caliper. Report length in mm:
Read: 132.21 mm
